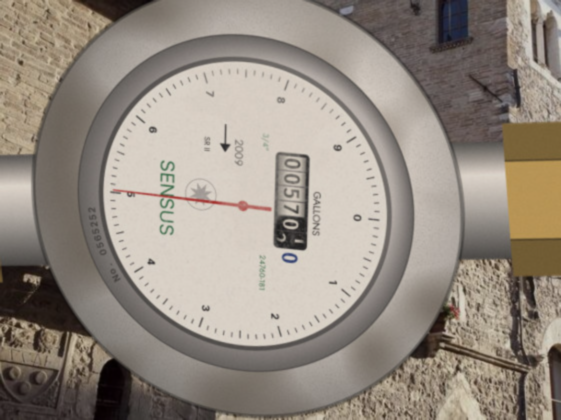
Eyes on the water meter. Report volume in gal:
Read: 57015.0 gal
